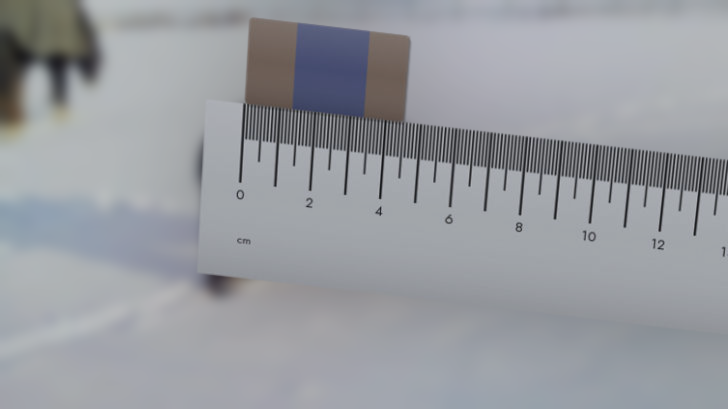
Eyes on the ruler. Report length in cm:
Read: 4.5 cm
